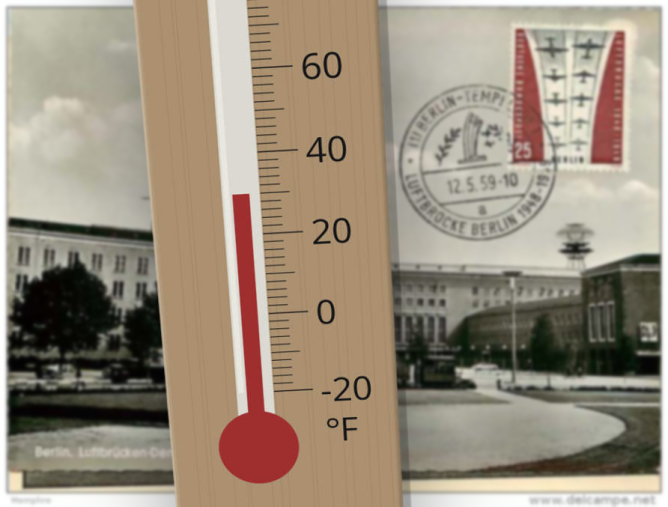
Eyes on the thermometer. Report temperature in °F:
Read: 30 °F
